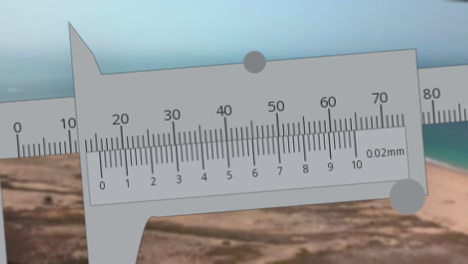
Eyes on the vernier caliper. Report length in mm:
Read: 15.5 mm
